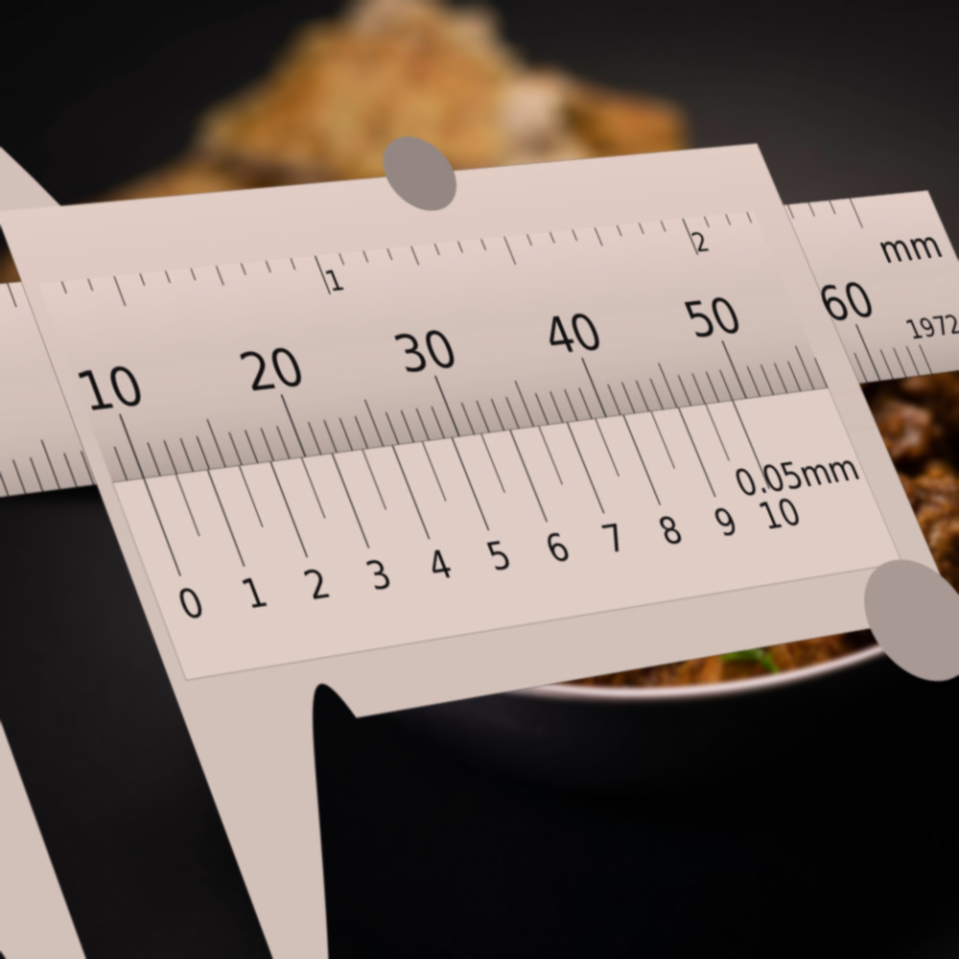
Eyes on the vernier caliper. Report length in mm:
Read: 10.0 mm
